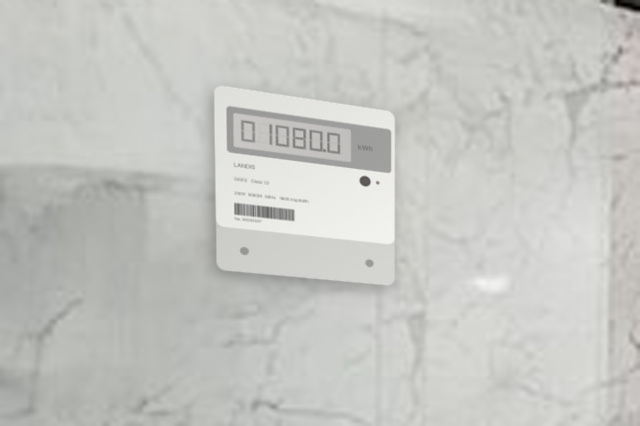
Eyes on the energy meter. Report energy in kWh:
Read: 1080.0 kWh
